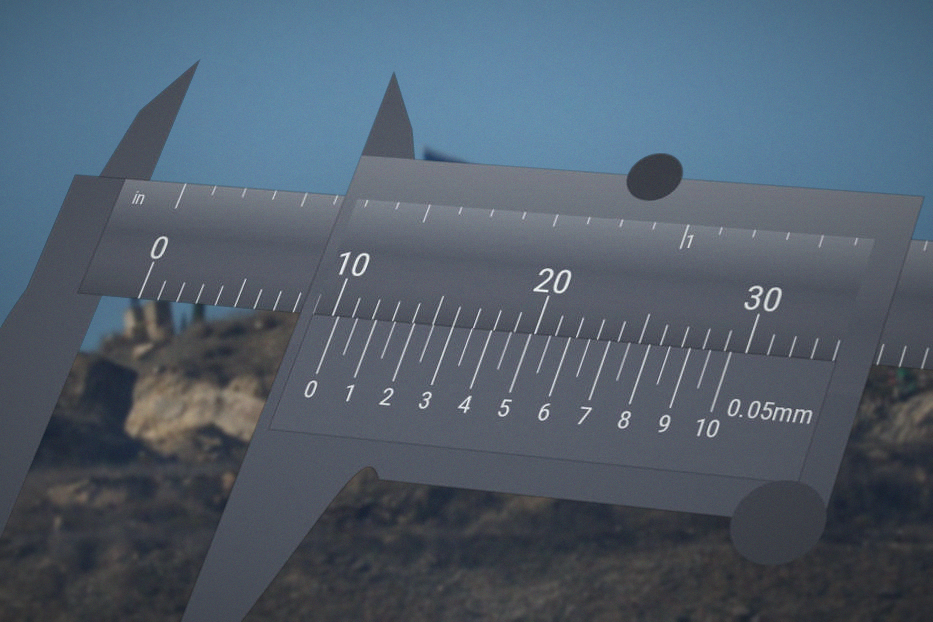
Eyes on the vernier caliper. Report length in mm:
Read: 10.3 mm
